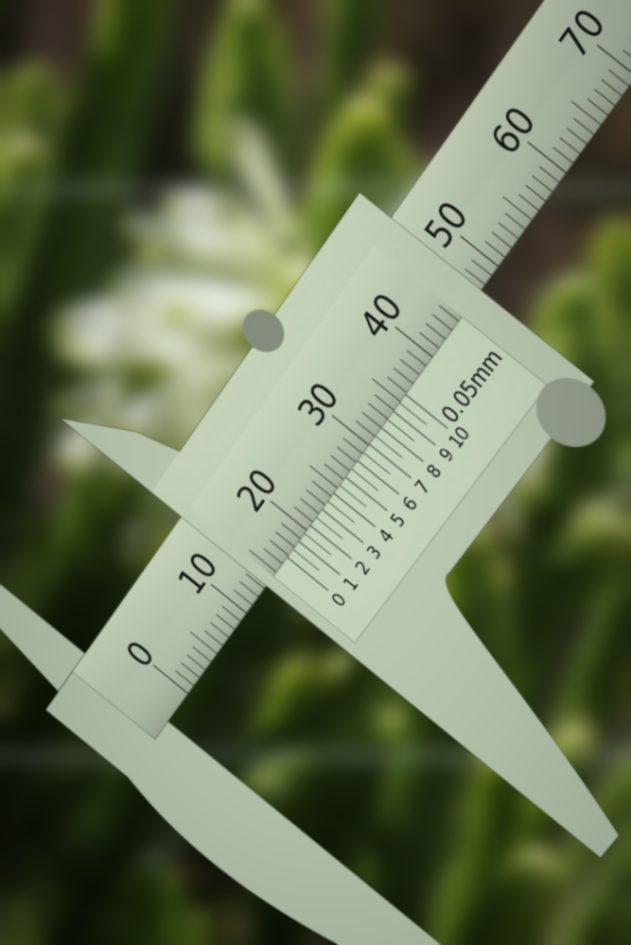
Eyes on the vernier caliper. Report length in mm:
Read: 16.8 mm
